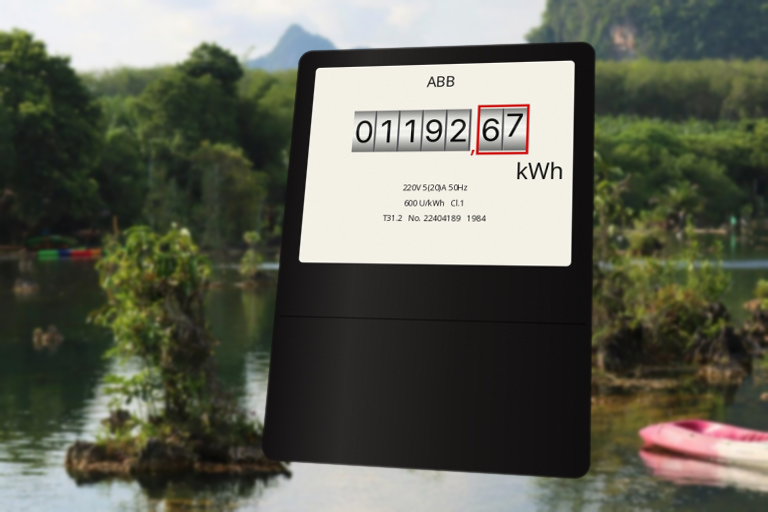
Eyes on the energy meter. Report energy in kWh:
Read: 1192.67 kWh
